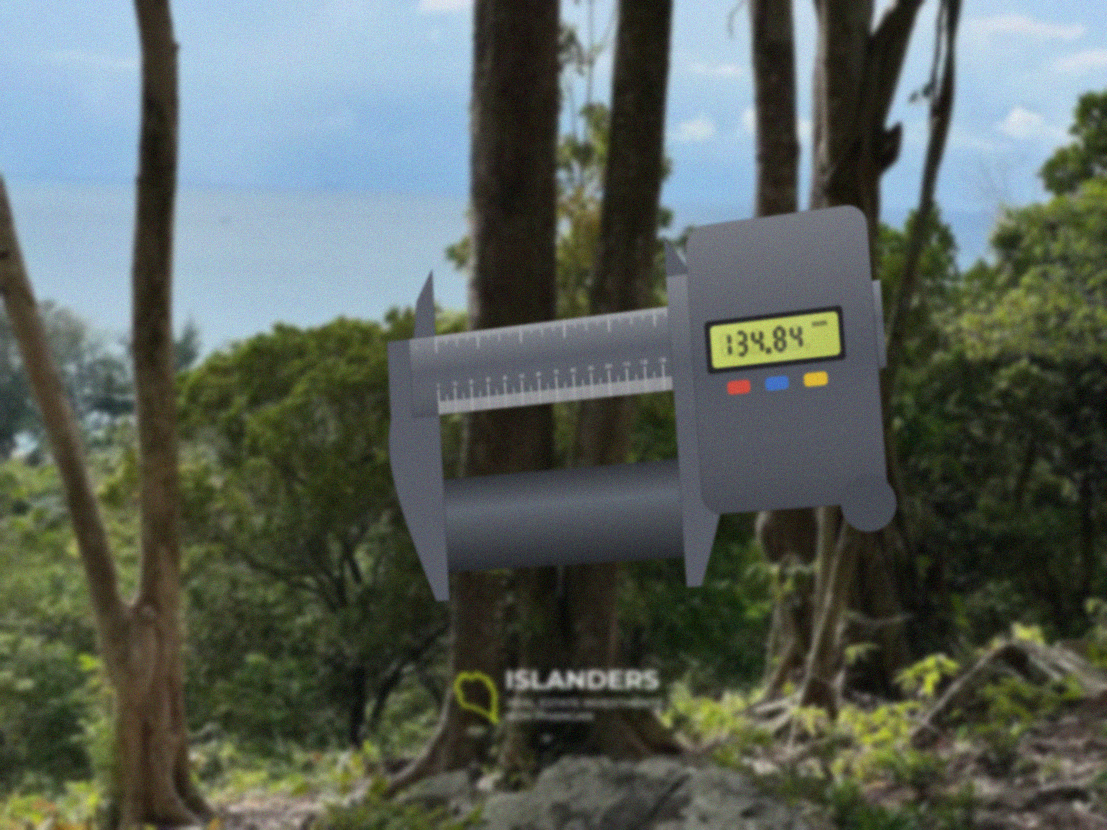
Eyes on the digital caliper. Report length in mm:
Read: 134.84 mm
